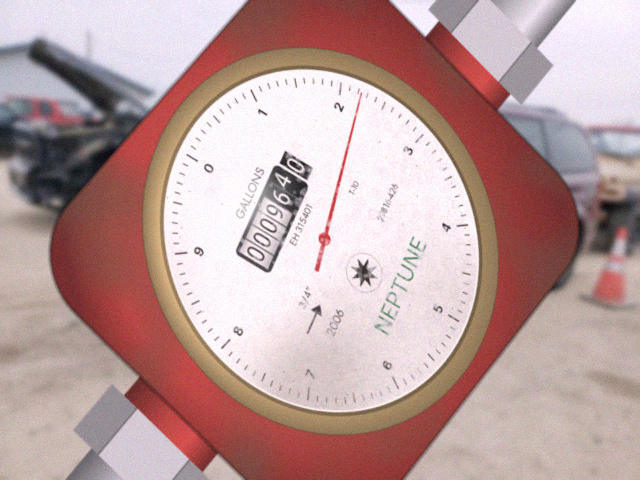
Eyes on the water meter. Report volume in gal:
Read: 9642.2 gal
